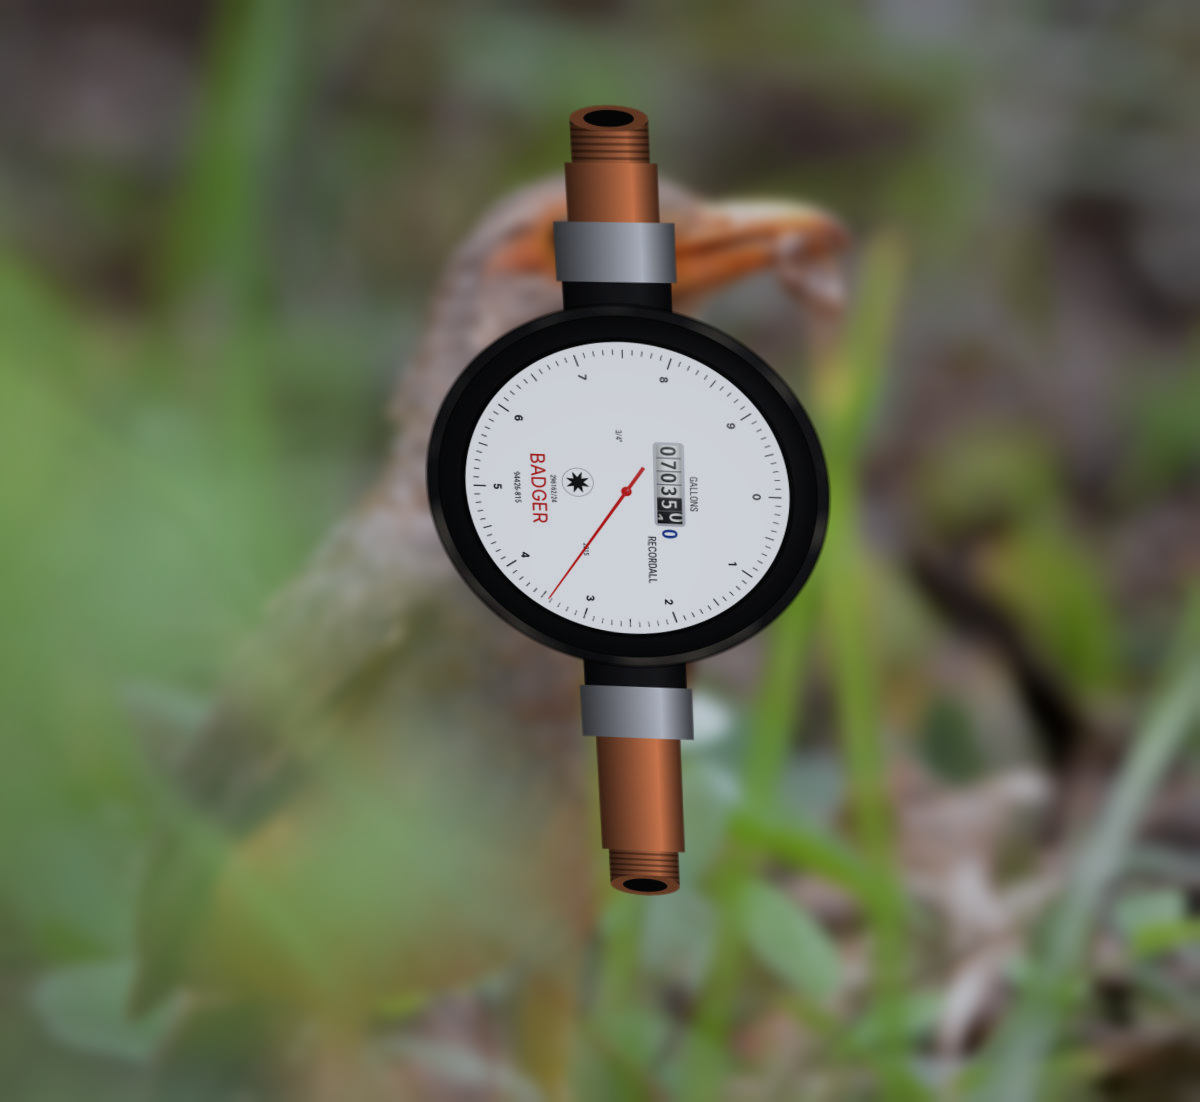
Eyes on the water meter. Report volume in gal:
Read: 703503.4 gal
